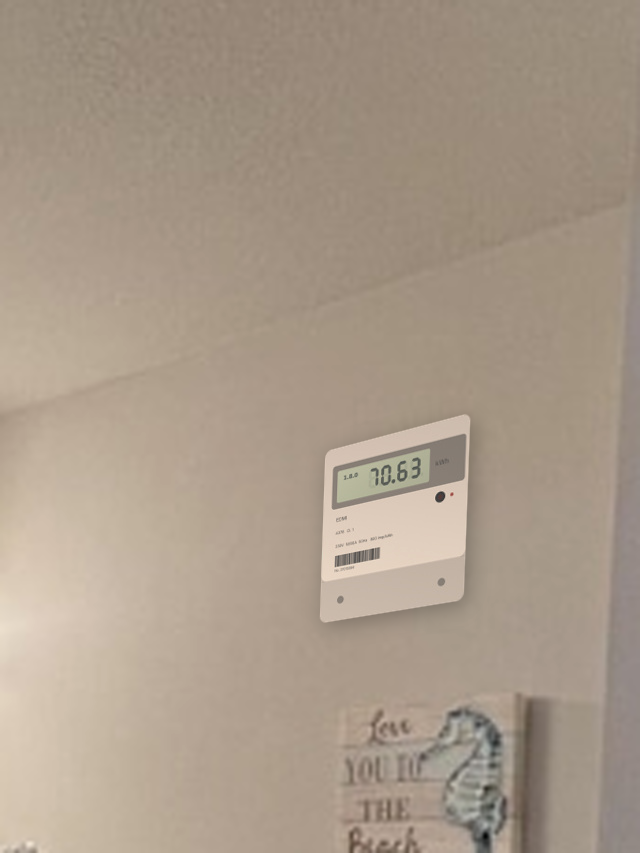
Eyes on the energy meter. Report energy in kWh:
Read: 70.63 kWh
